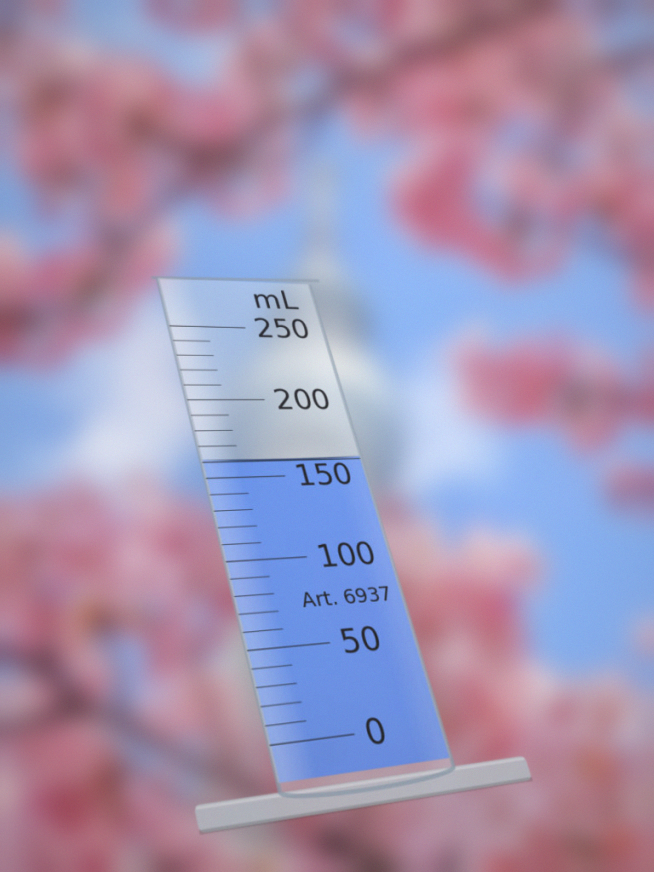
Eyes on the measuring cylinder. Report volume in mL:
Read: 160 mL
